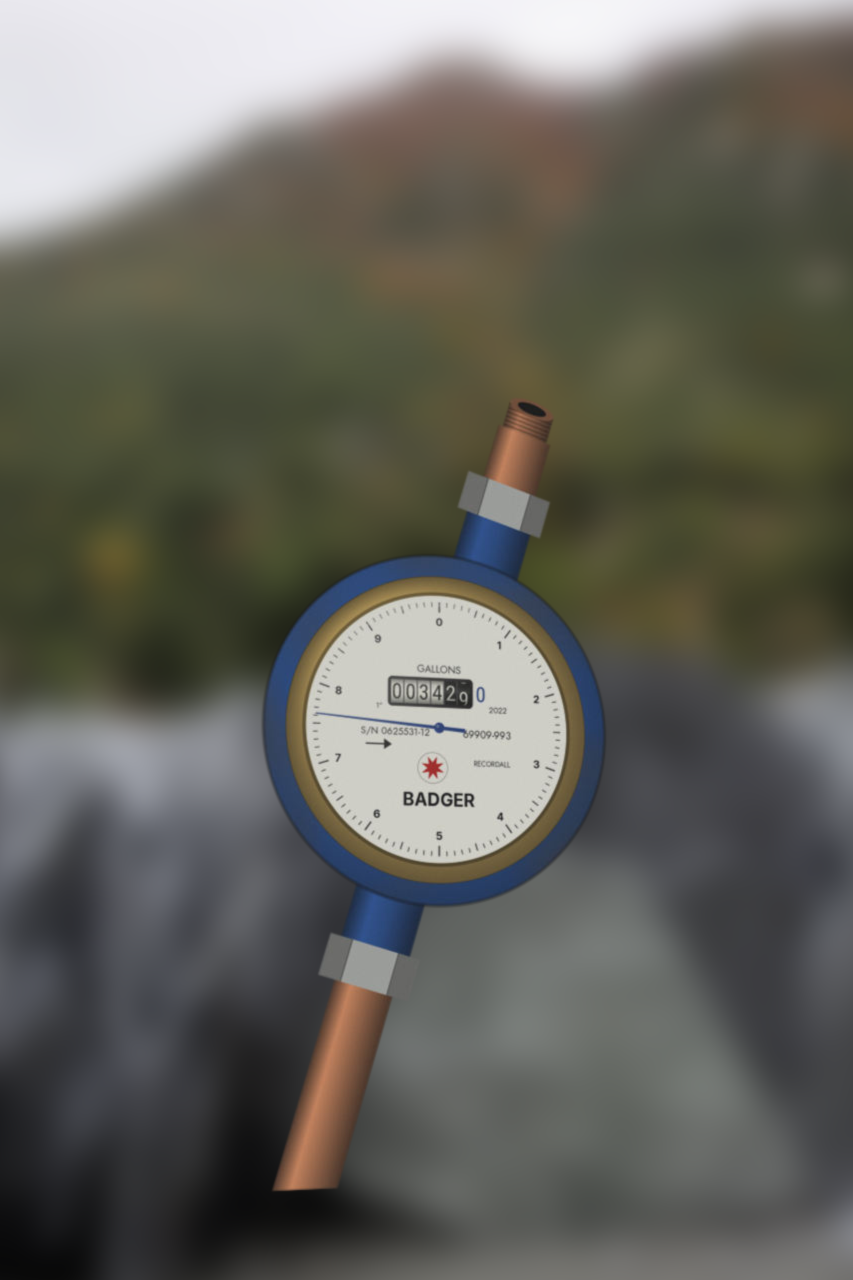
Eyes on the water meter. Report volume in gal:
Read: 34287.6 gal
